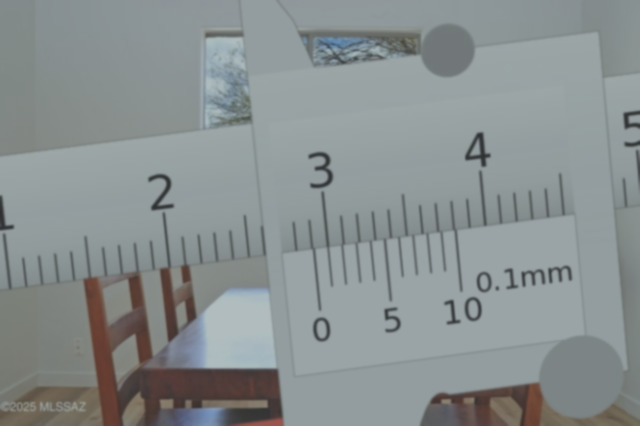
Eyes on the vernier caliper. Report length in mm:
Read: 29.1 mm
